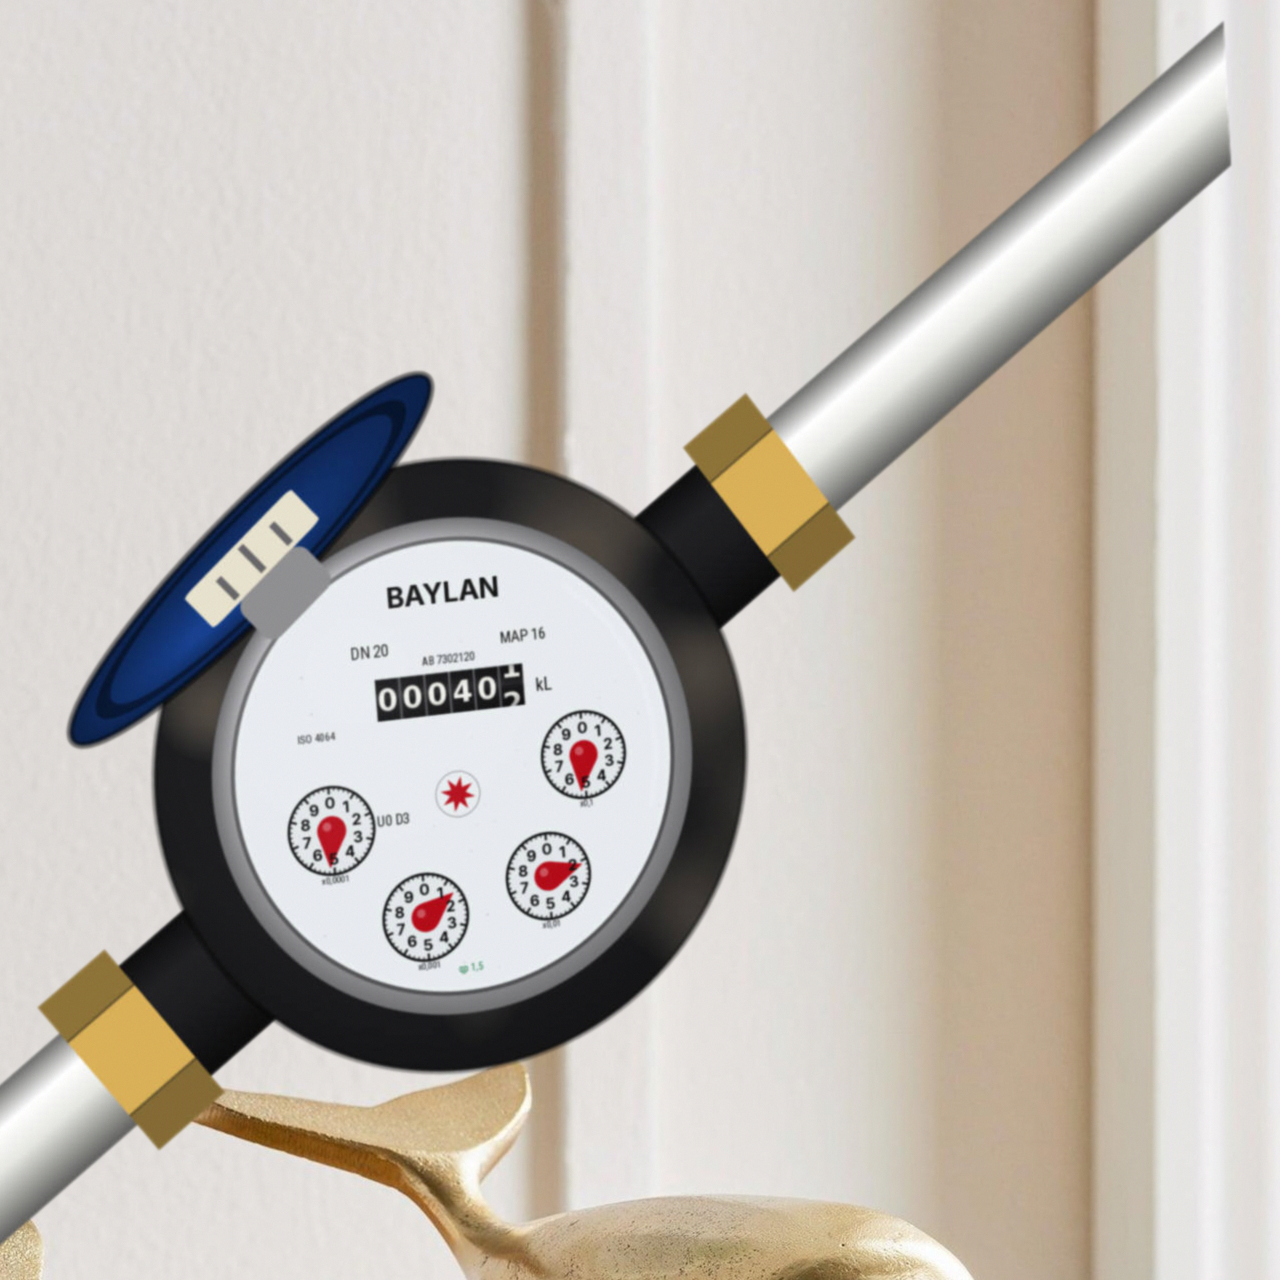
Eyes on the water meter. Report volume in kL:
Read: 401.5215 kL
